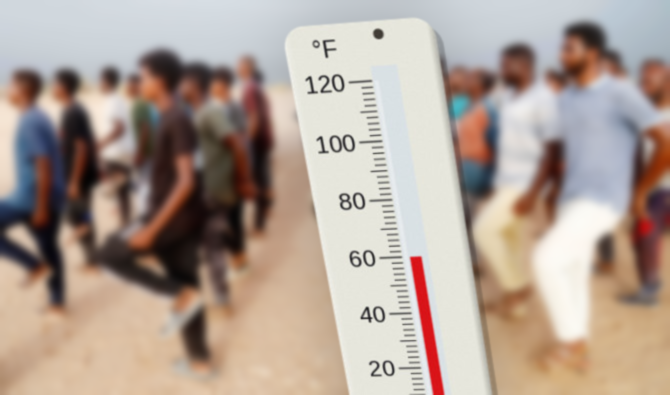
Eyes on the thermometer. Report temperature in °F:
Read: 60 °F
